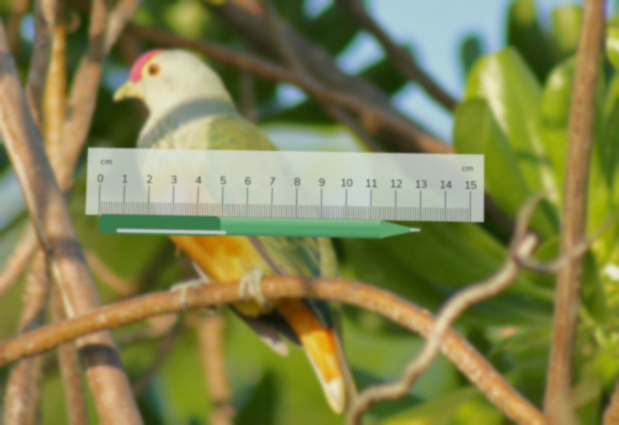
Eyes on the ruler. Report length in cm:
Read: 13 cm
